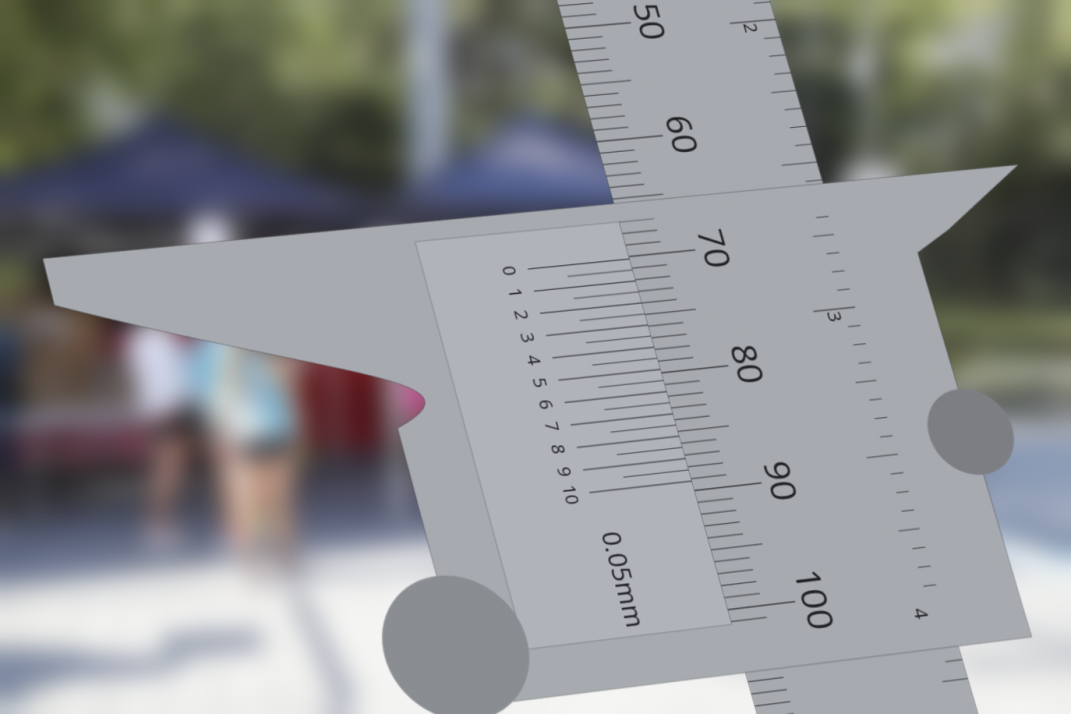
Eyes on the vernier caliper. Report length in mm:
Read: 70.2 mm
